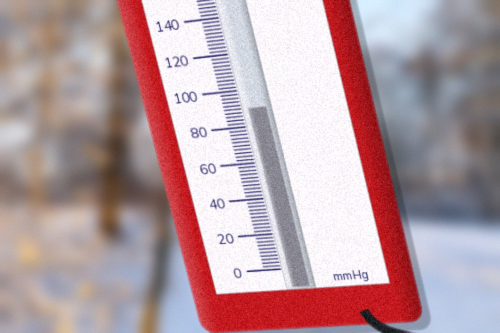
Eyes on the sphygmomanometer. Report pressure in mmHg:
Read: 90 mmHg
